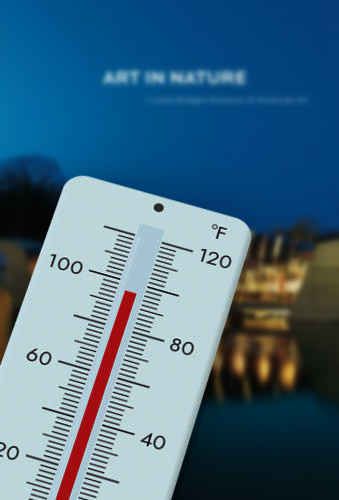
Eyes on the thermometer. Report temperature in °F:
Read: 96 °F
